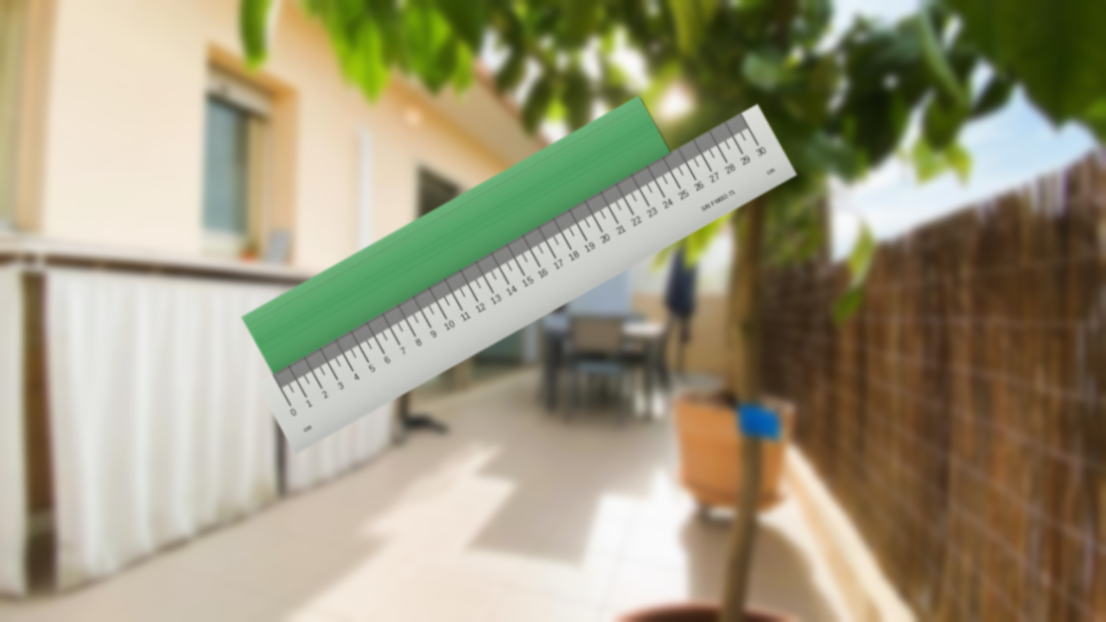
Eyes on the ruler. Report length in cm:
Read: 25.5 cm
